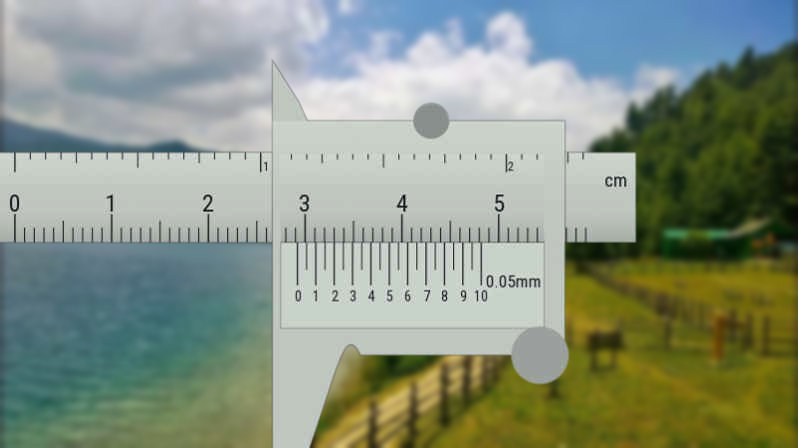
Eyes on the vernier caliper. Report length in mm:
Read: 29.2 mm
